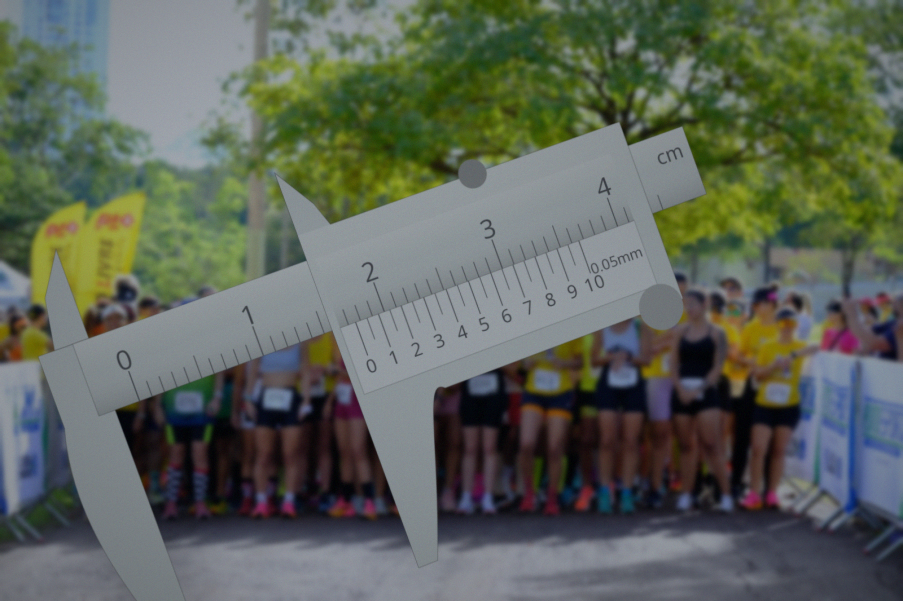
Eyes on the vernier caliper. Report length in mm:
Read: 17.6 mm
